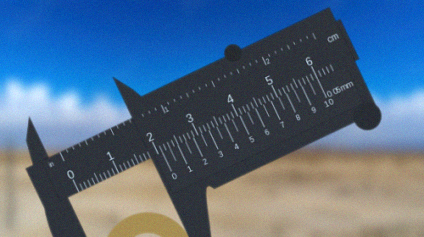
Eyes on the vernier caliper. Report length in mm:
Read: 21.0 mm
